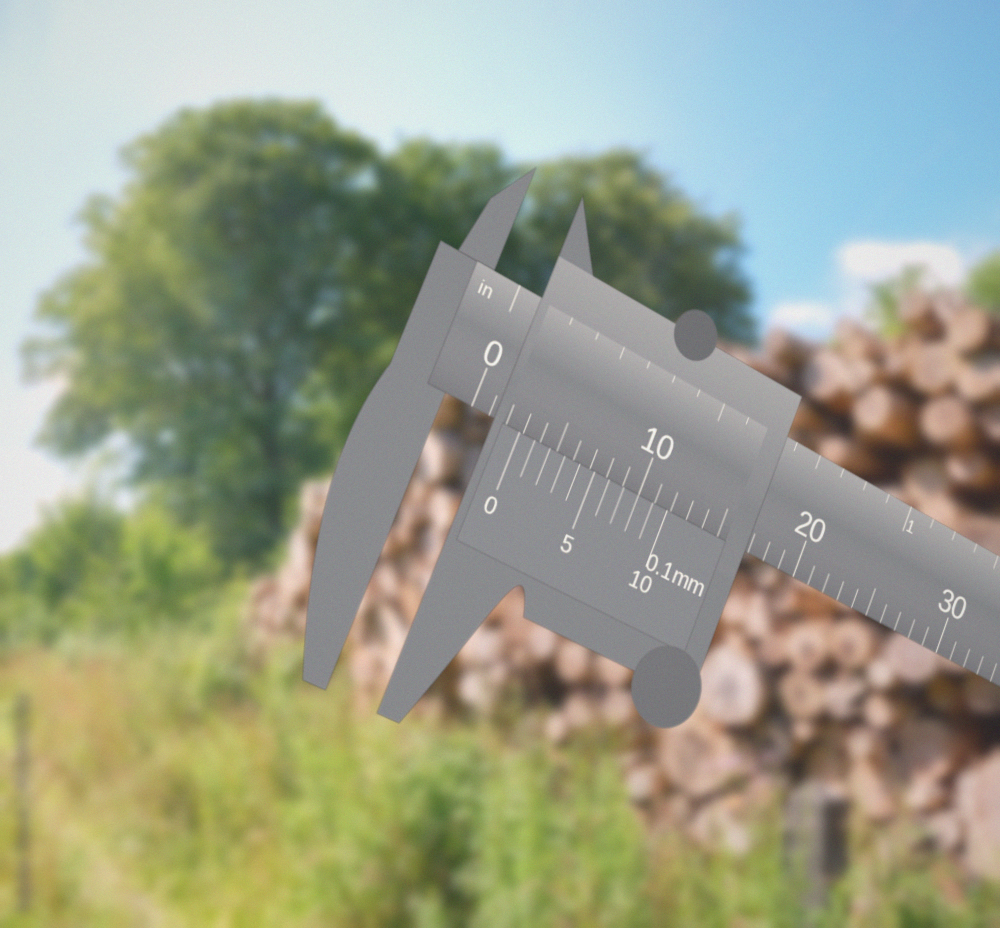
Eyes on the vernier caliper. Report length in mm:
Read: 2.8 mm
